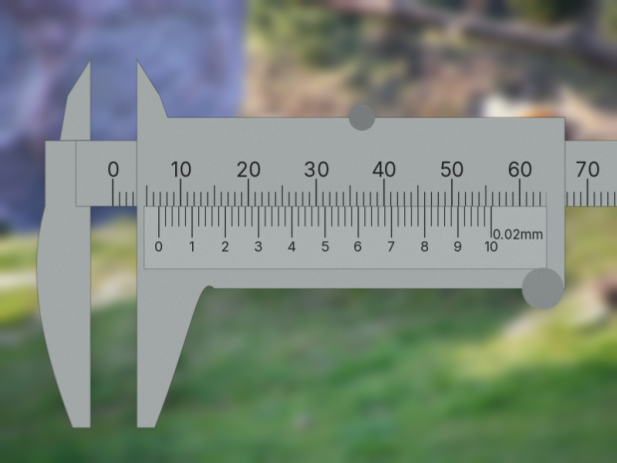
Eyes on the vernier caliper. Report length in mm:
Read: 6.8 mm
